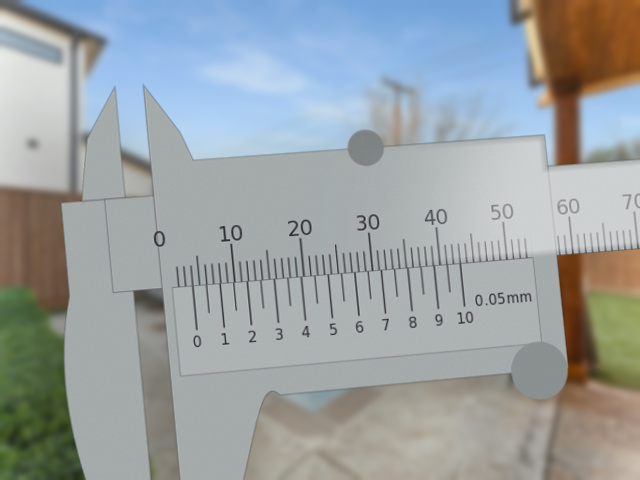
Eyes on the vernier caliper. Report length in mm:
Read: 4.0 mm
